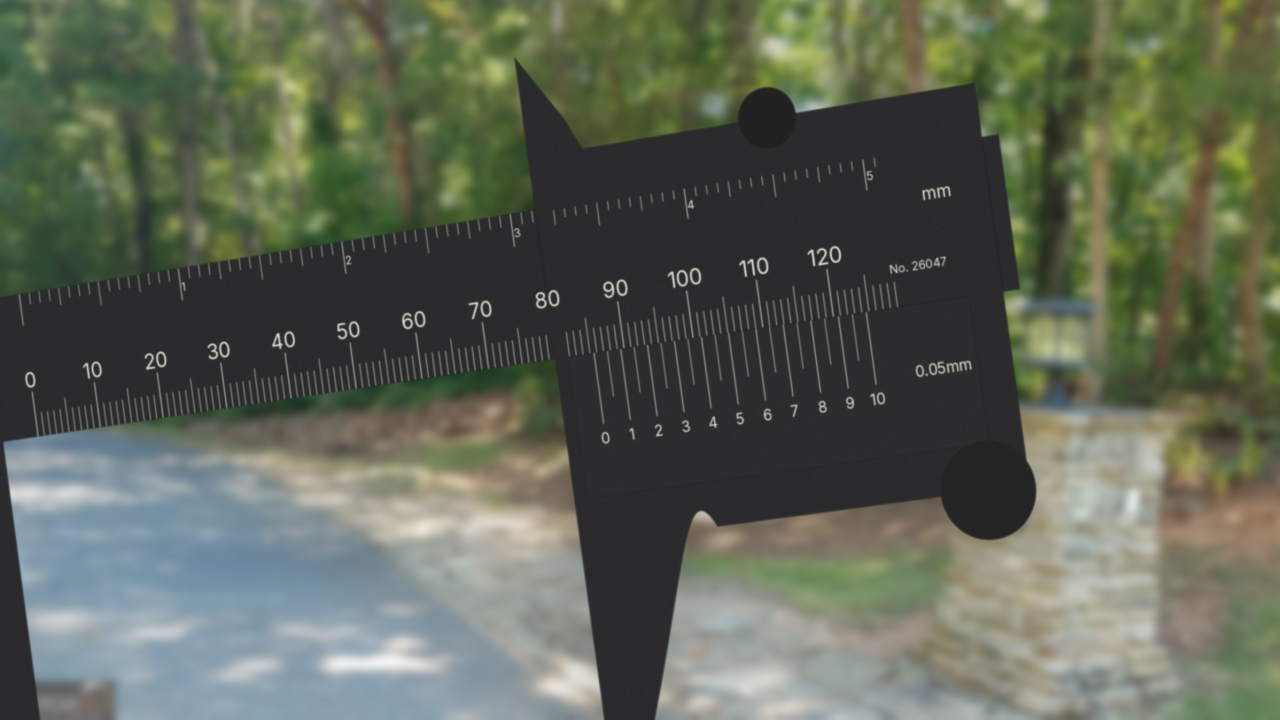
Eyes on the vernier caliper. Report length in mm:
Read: 85.6 mm
